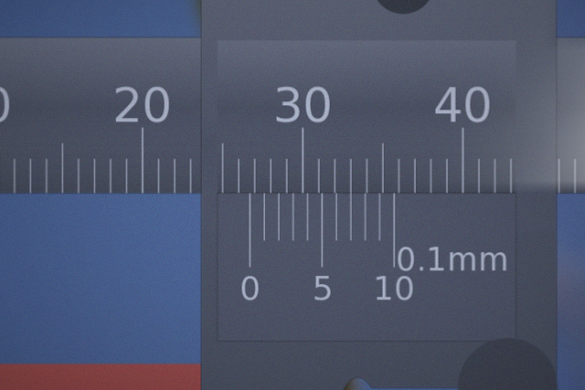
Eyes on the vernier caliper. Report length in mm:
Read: 26.7 mm
